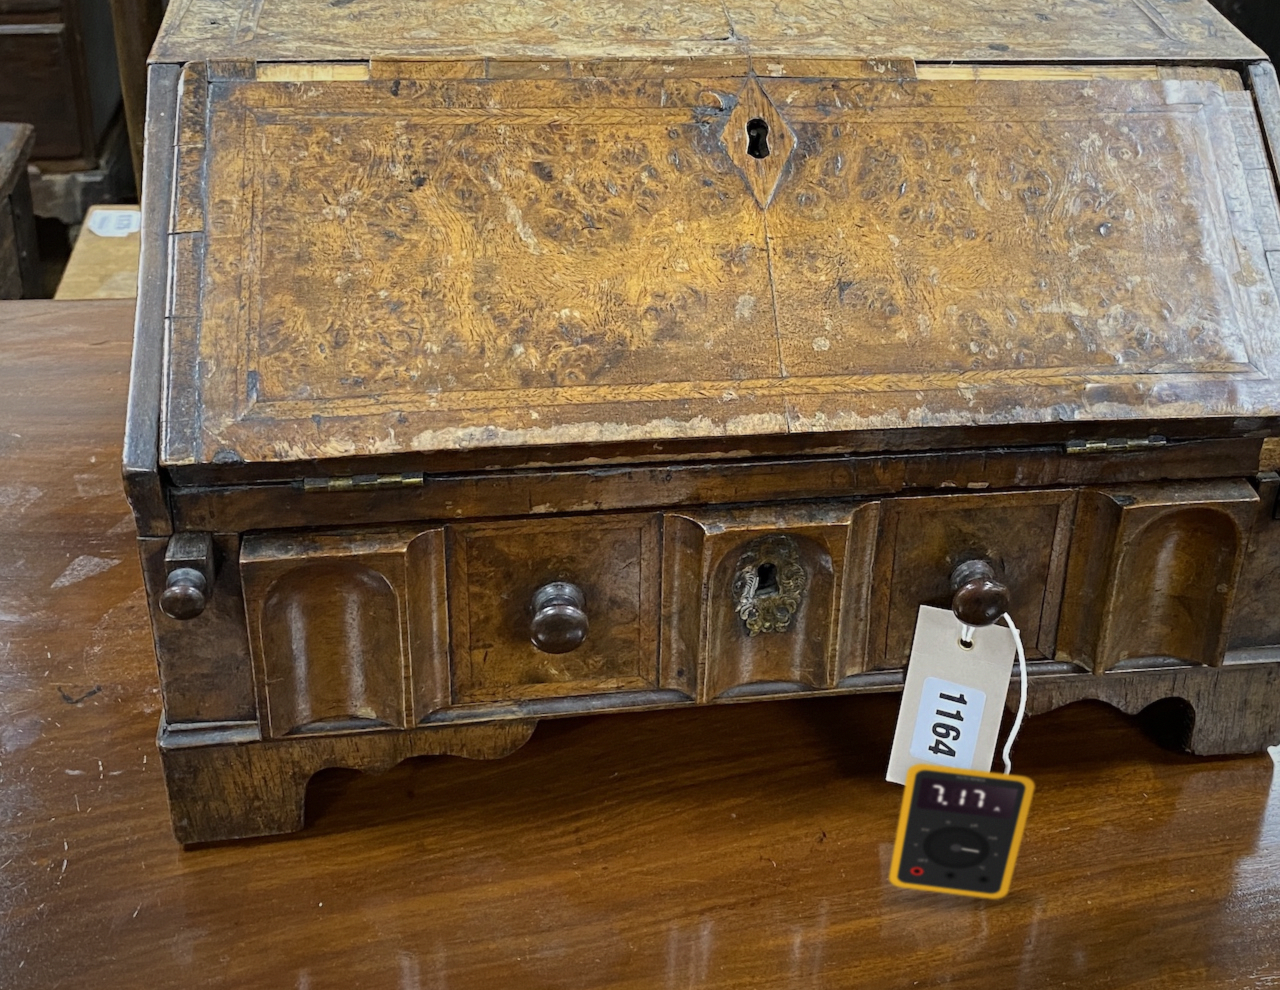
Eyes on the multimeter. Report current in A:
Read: 7.17 A
